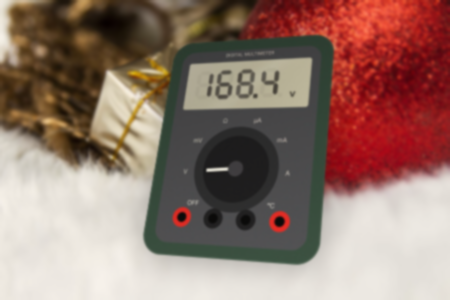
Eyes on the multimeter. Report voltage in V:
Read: 168.4 V
